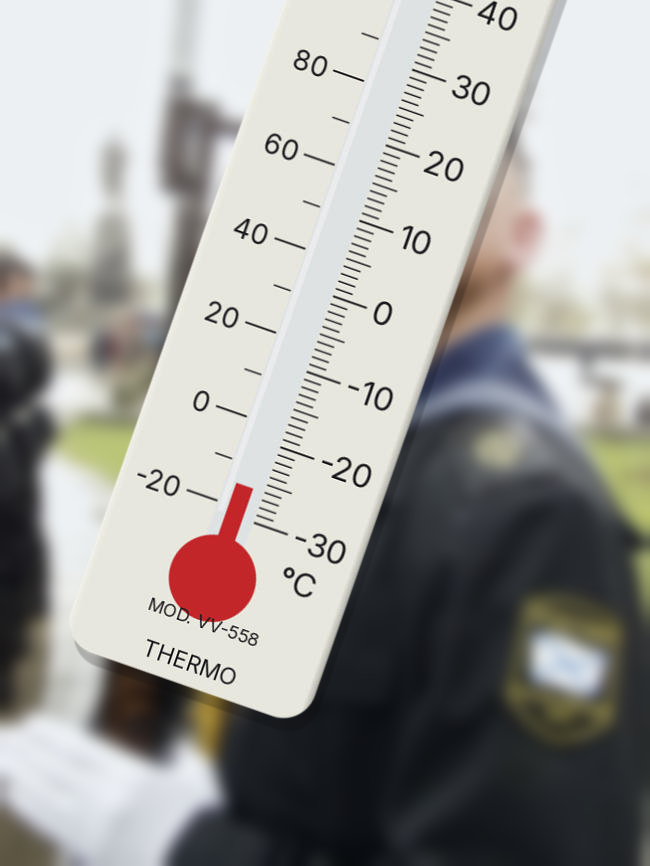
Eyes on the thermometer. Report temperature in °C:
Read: -26 °C
